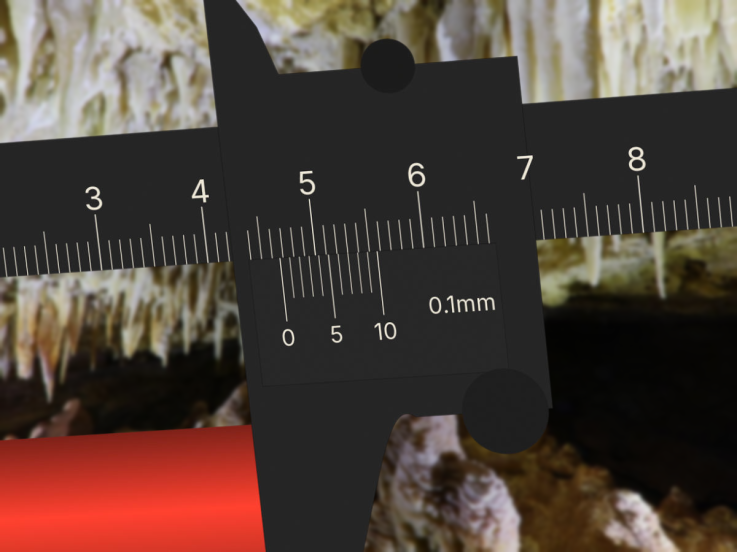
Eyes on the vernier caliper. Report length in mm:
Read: 46.7 mm
